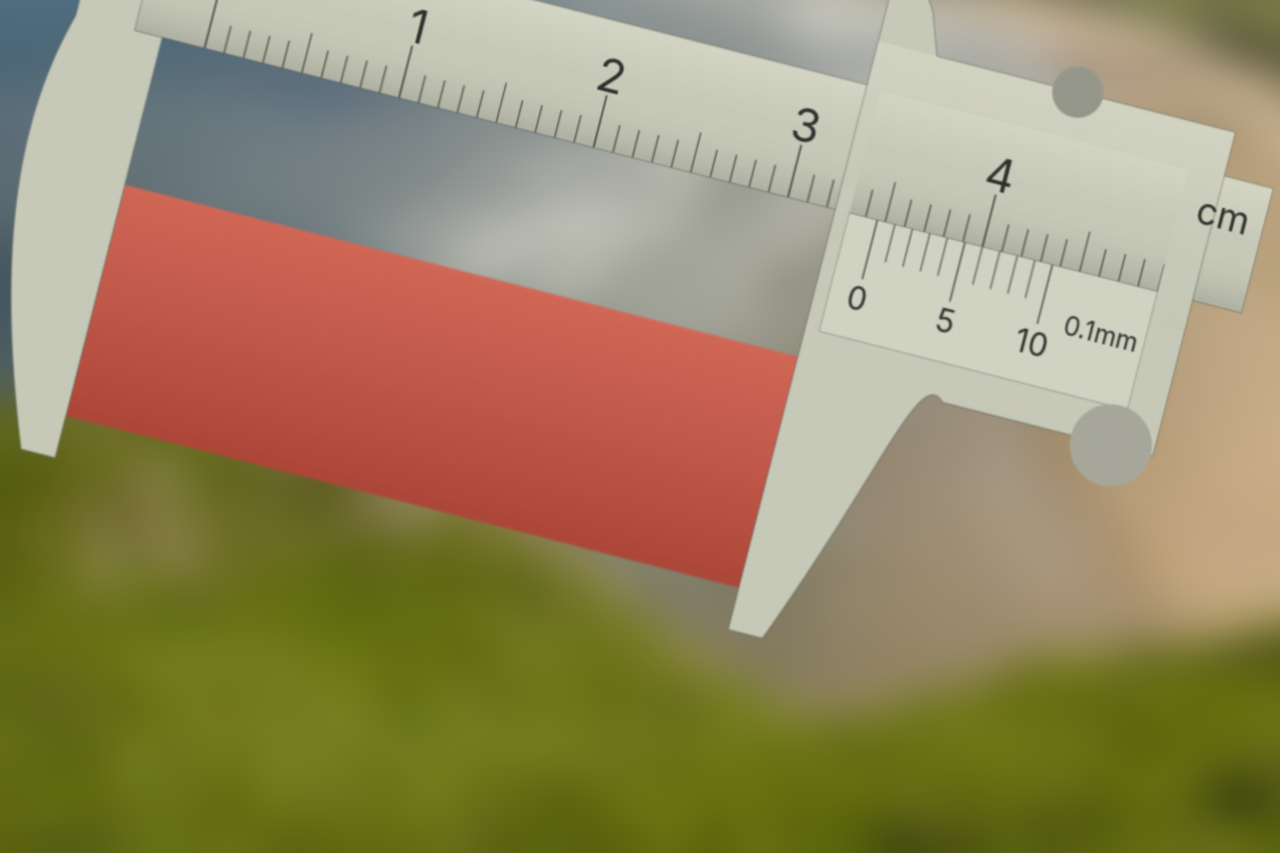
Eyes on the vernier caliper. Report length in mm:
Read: 34.6 mm
